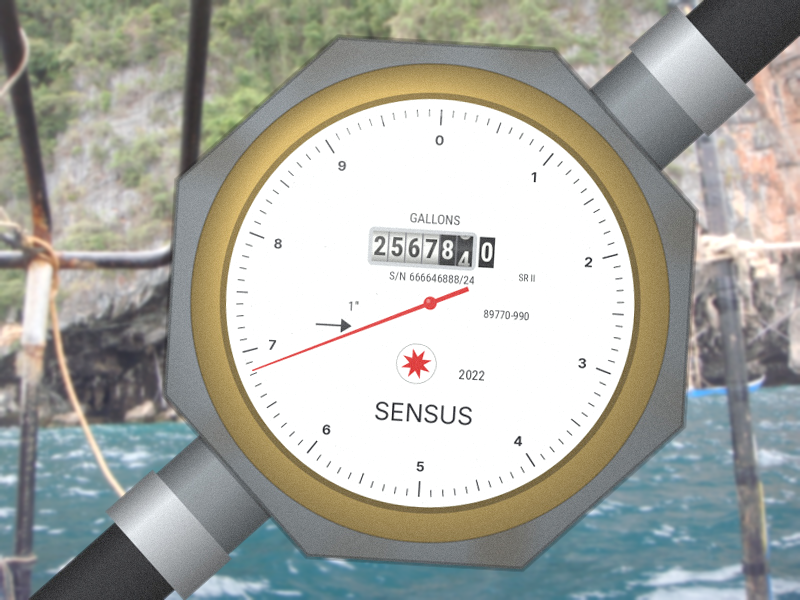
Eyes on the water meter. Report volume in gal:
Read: 2567836.8 gal
